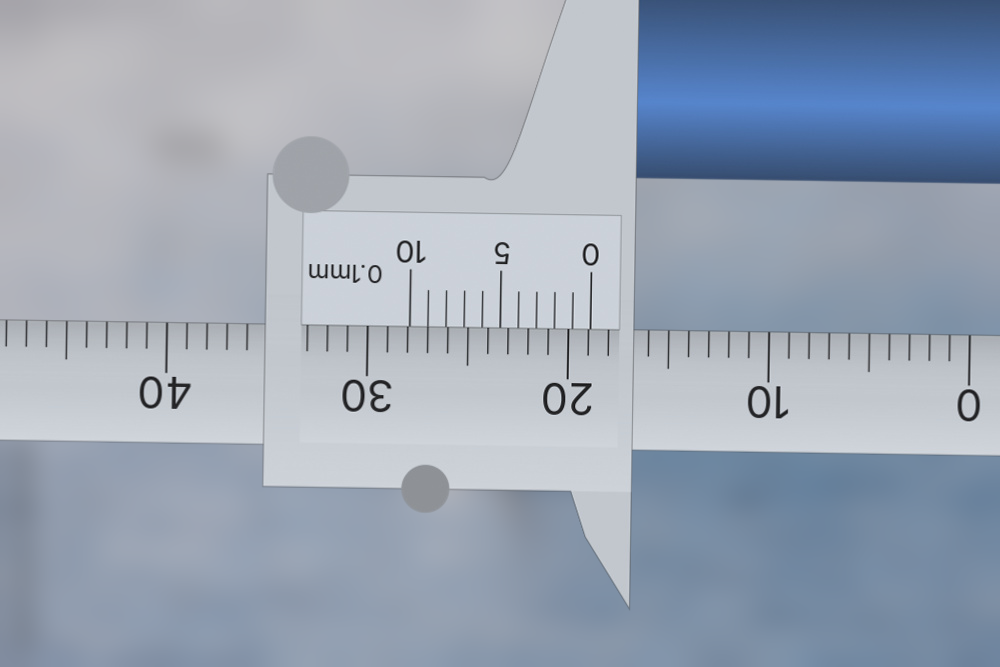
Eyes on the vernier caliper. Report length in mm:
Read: 18.9 mm
